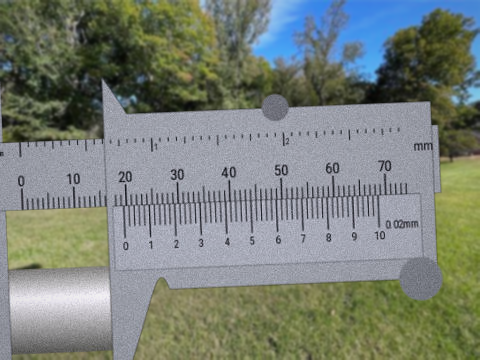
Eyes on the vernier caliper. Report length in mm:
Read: 19.5 mm
